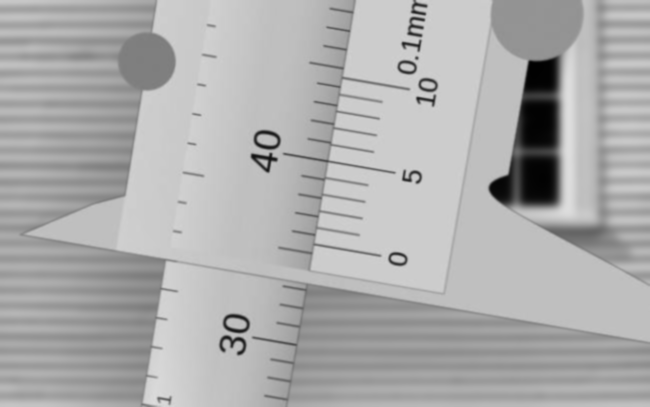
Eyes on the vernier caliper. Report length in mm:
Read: 35.5 mm
